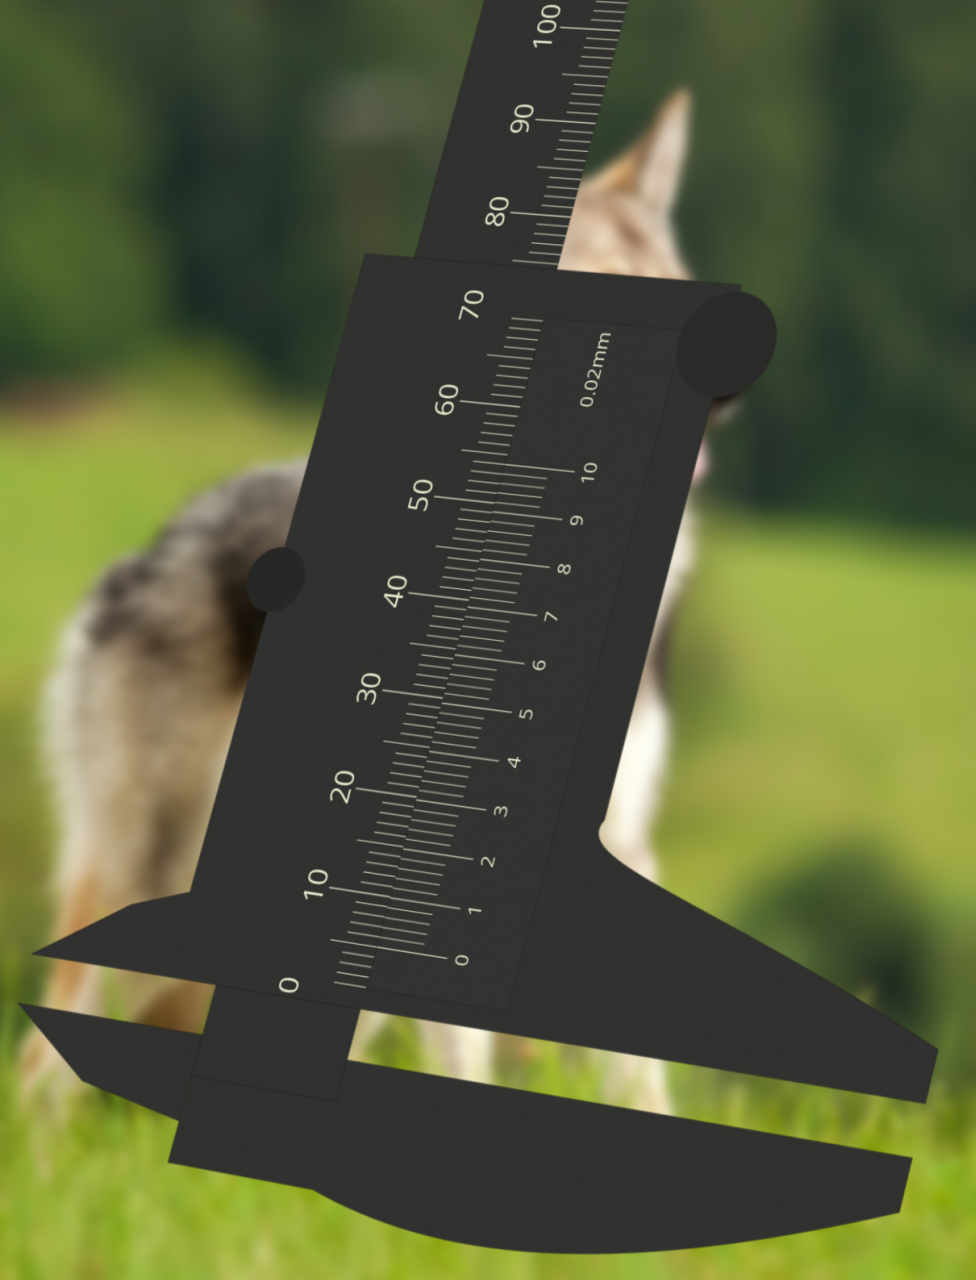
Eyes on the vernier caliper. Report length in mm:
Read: 5.0 mm
